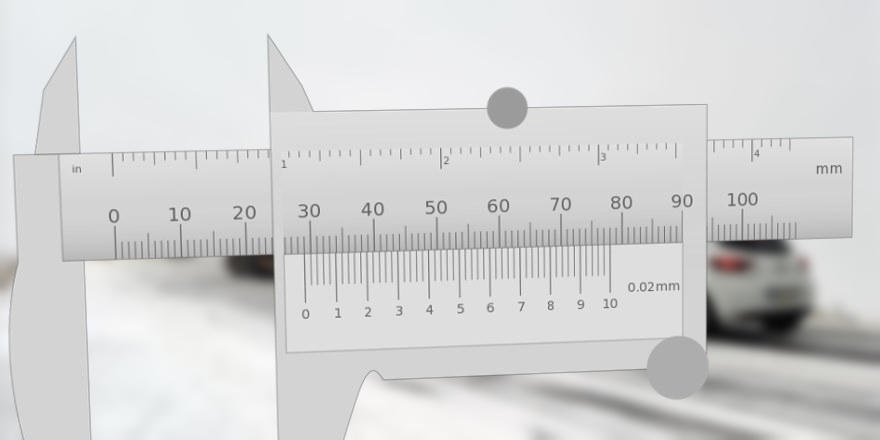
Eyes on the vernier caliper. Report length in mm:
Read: 29.0 mm
